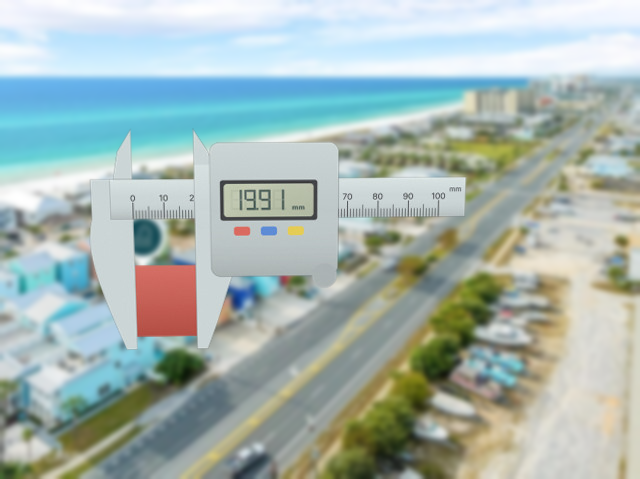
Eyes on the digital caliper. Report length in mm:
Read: 19.91 mm
